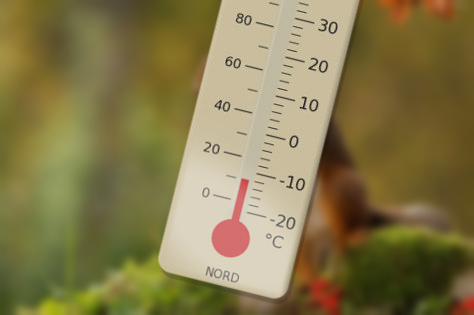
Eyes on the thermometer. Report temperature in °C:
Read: -12 °C
